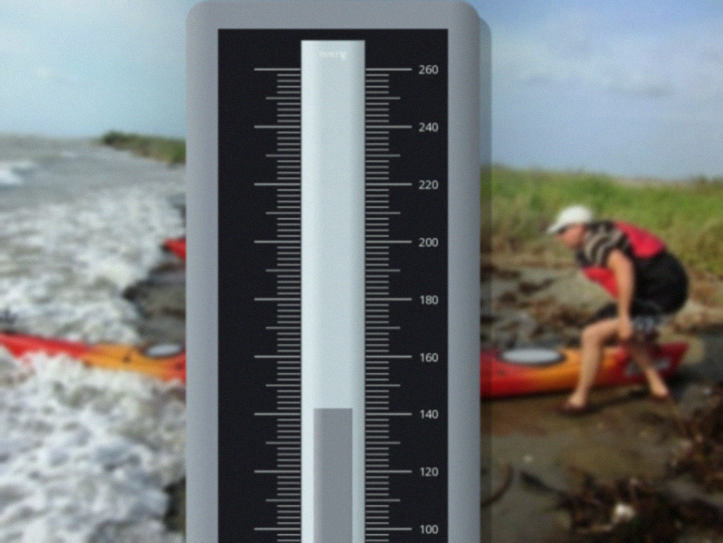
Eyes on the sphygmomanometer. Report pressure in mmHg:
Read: 142 mmHg
